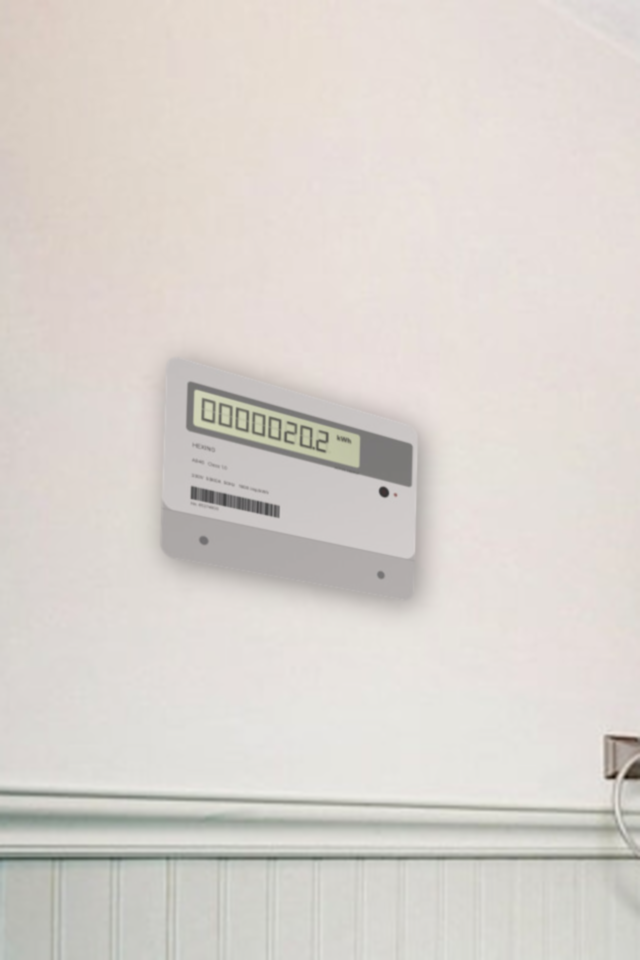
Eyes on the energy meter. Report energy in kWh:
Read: 20.2 kWh
